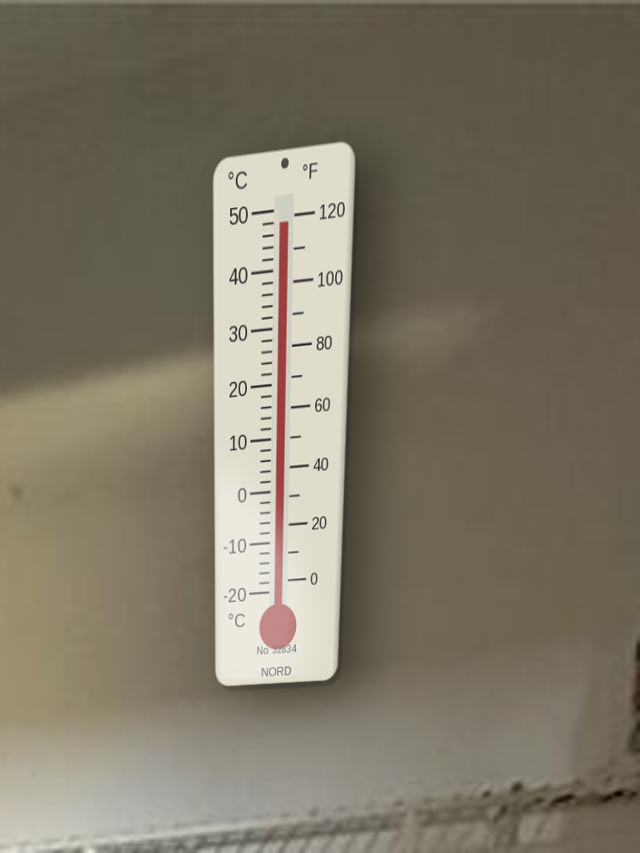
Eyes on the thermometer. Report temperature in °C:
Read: 48 °C
